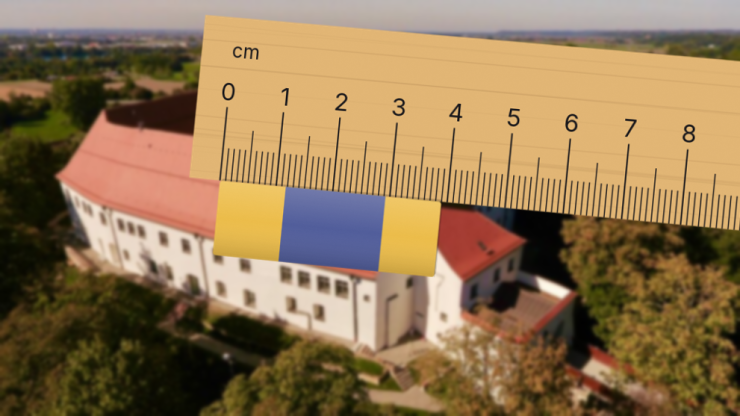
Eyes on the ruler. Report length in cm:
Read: 3.9 cm
